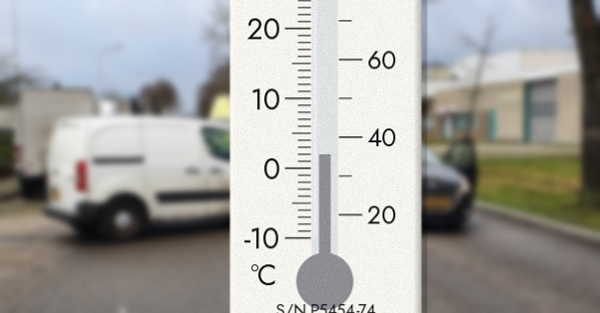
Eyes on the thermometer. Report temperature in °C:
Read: 2 °C
